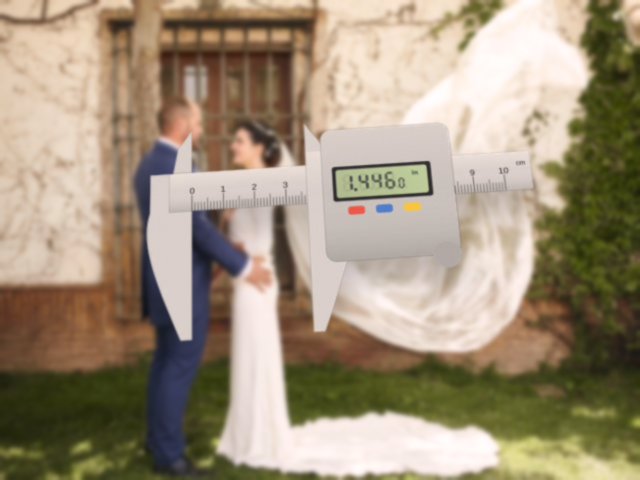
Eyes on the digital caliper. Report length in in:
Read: 1.4460 in
